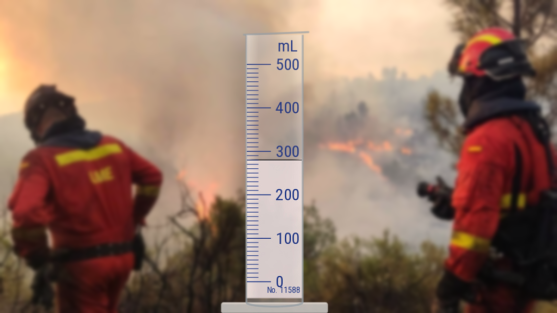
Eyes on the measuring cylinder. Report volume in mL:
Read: 280 mL
